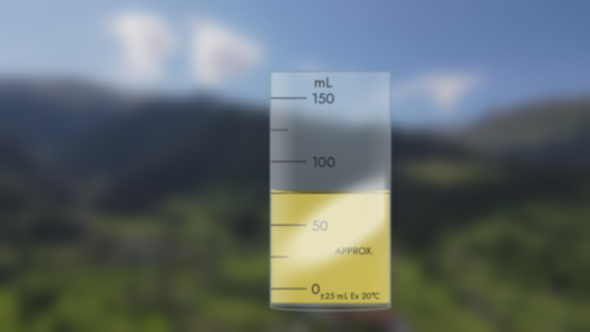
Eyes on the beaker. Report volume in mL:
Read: 75 mL
